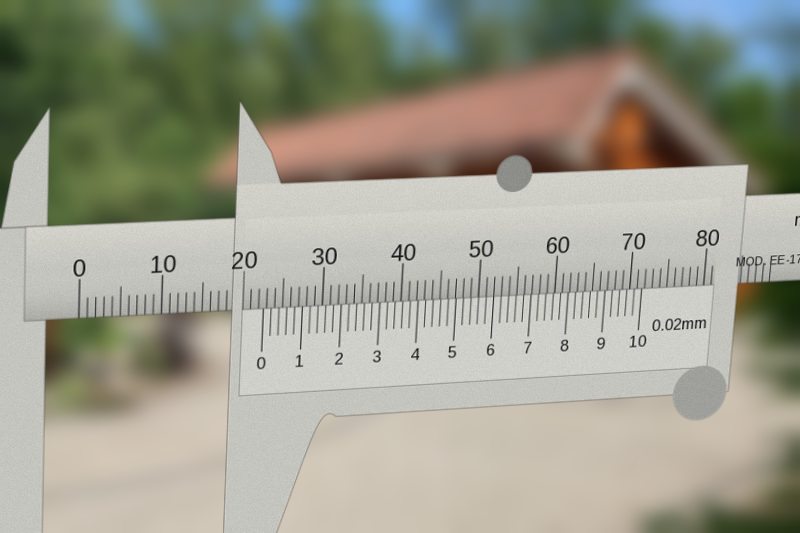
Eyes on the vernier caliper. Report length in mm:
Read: 22.6 mm
